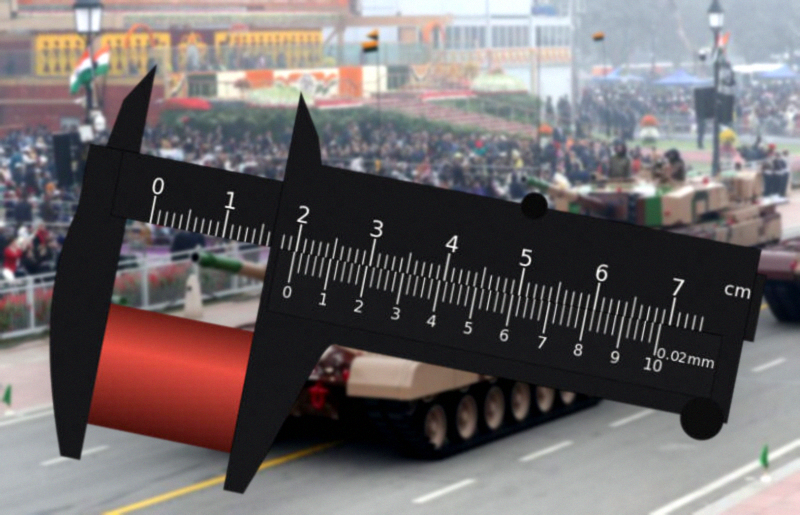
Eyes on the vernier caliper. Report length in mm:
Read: 19.8 mm
